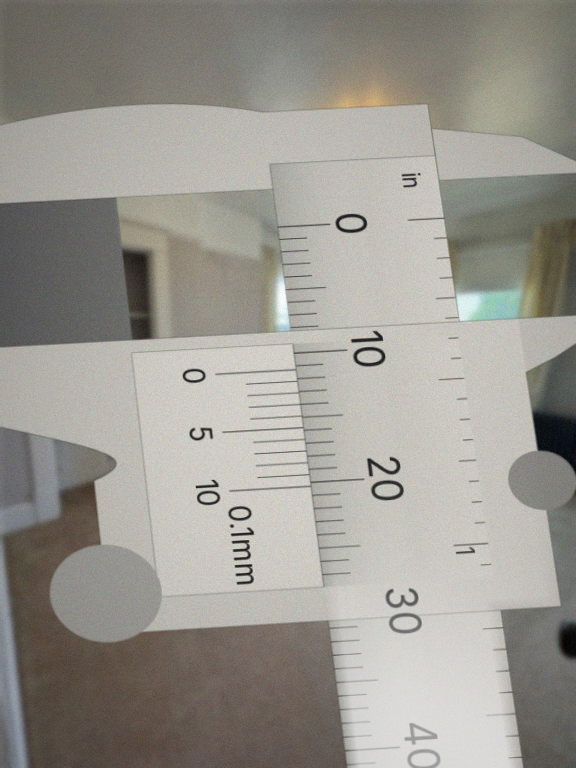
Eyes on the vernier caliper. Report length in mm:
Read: 11.3 mm
